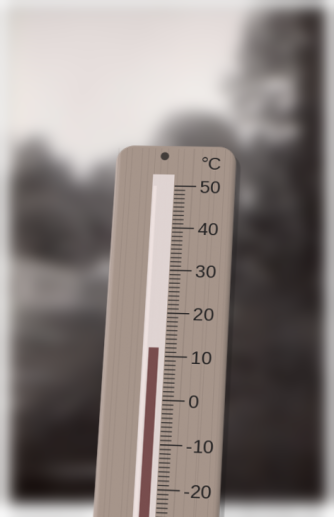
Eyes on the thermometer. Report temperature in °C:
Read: 12 °C
